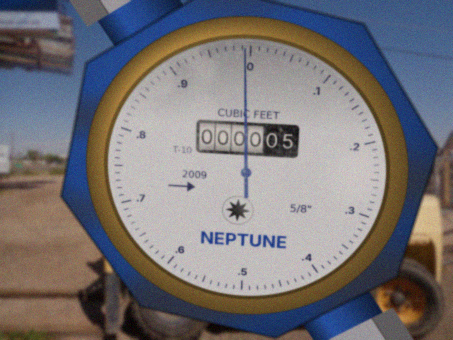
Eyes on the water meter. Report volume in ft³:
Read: 4.99 ft³
